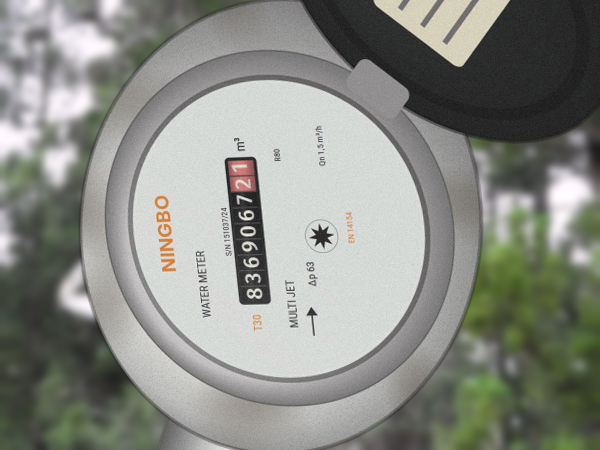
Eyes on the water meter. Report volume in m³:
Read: 8369067.21 m³
